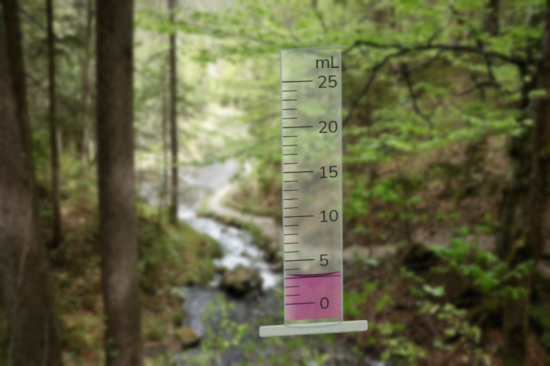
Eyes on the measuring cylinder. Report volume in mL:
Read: 3 mL
